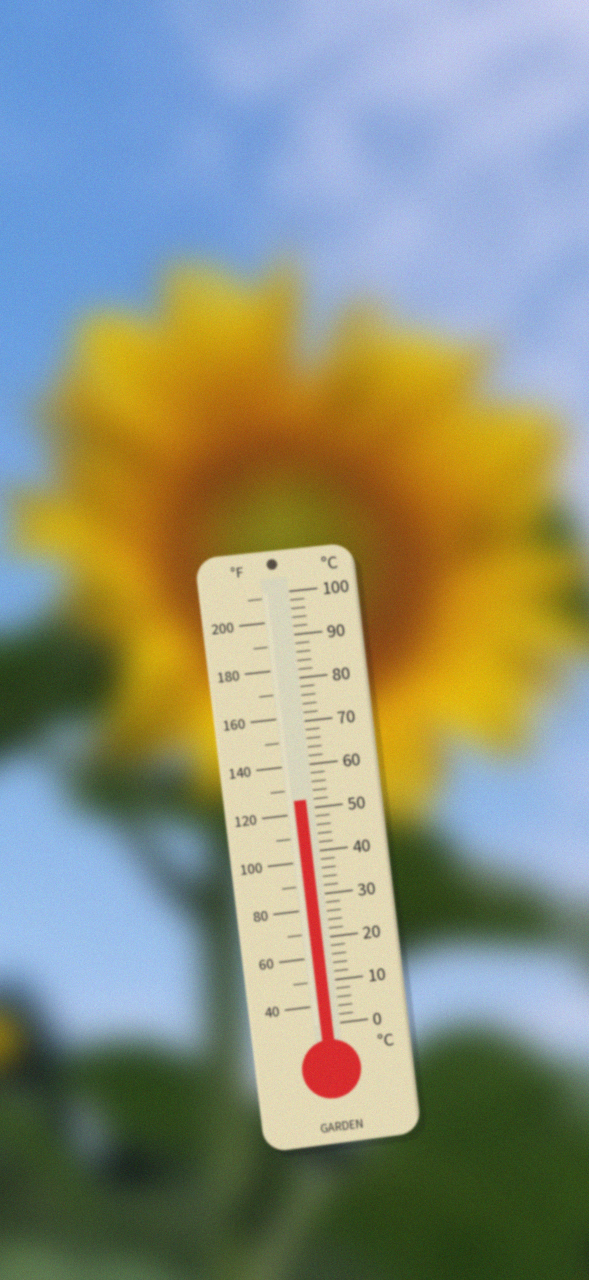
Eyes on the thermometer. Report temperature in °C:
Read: 52 °C
